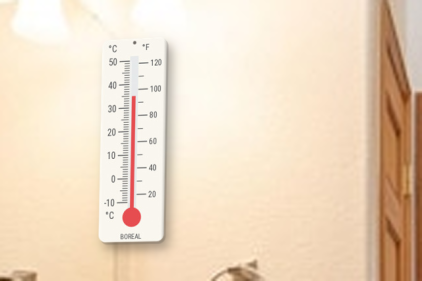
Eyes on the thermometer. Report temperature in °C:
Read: 35 °C
